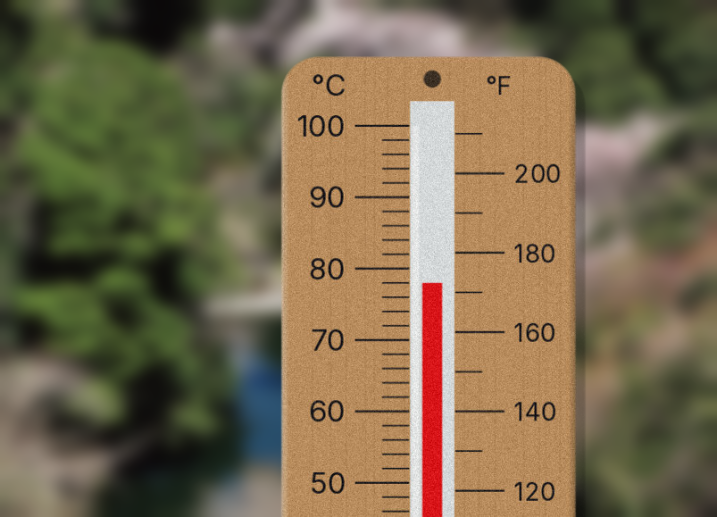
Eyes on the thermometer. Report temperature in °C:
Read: 78 °C
